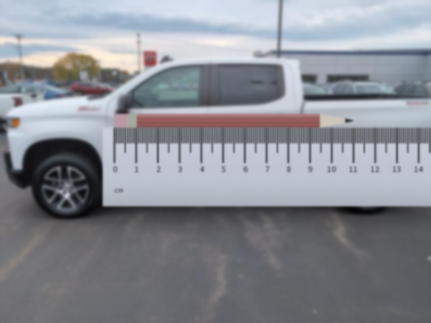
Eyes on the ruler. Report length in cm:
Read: 11 cm
